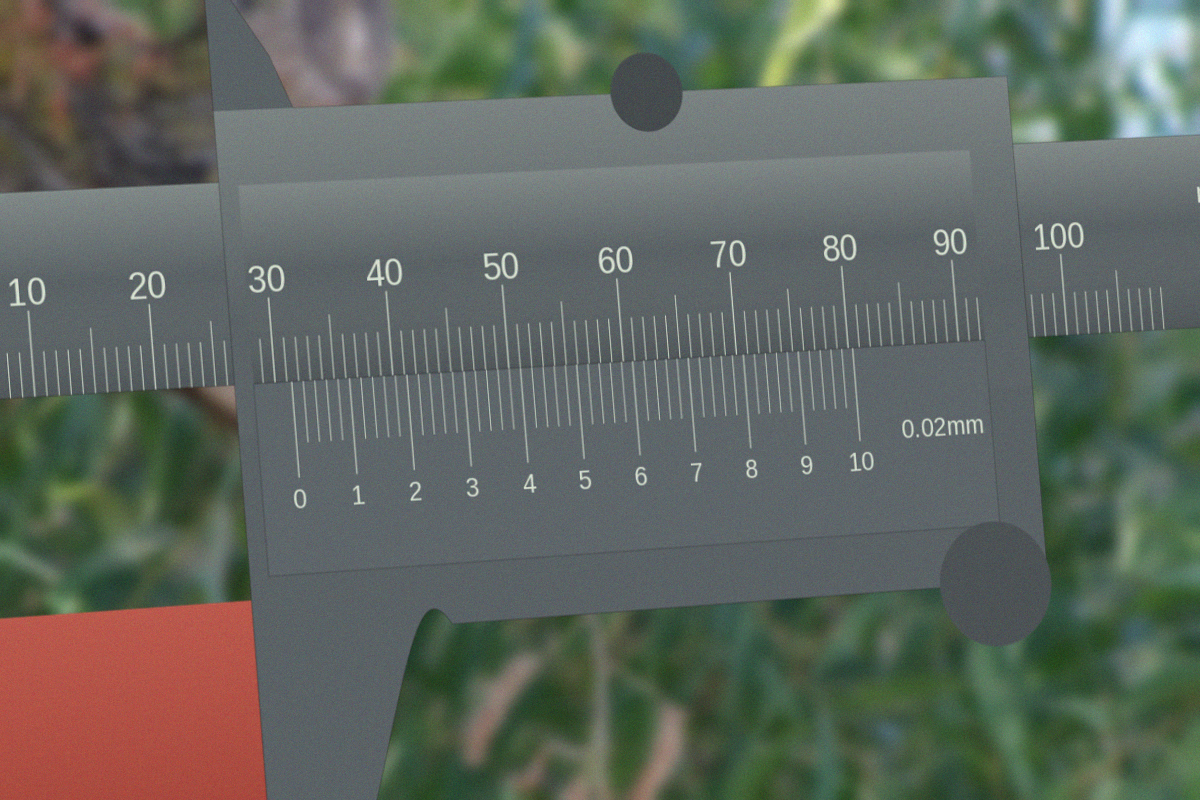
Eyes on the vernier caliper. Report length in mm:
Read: 31.4 mm
